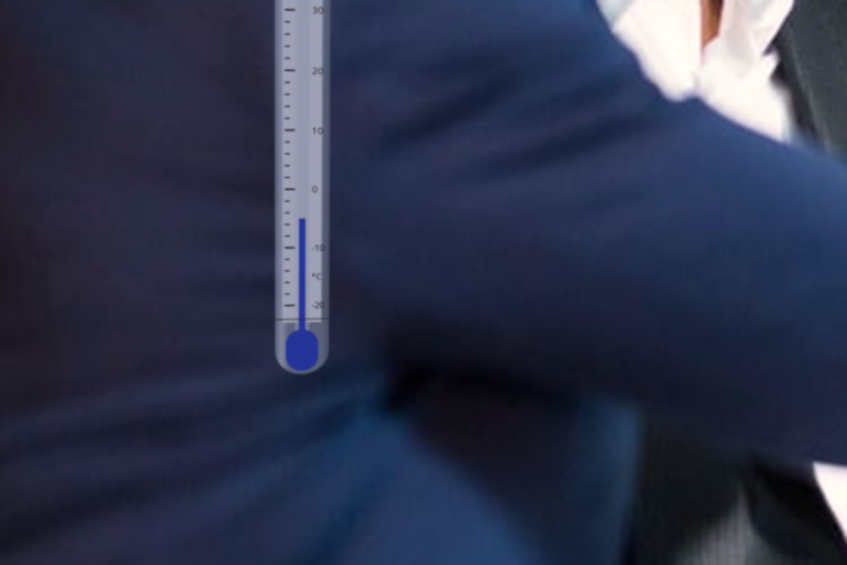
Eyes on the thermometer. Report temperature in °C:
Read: -5 °C
